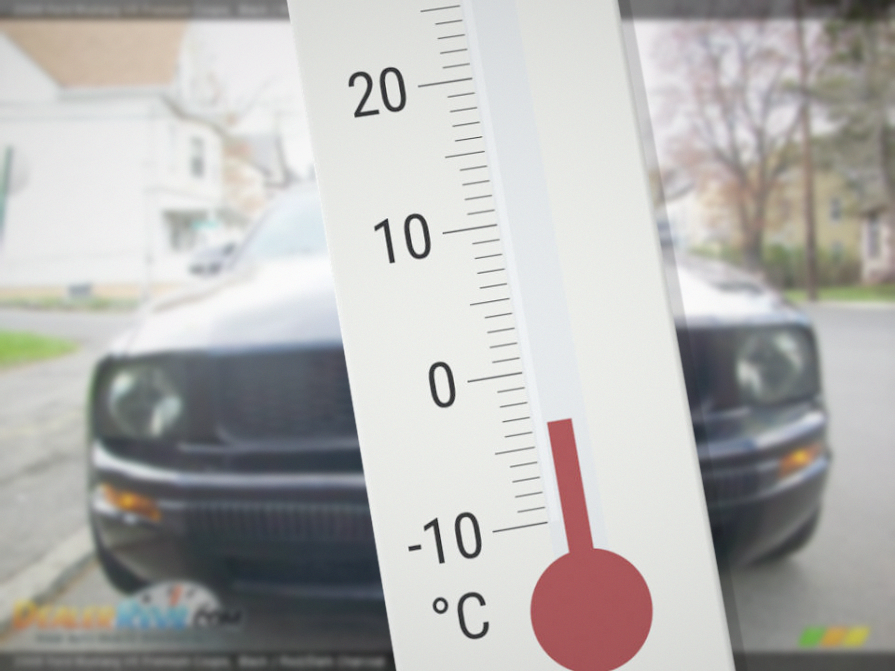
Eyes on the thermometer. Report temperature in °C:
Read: -3.5 °C
